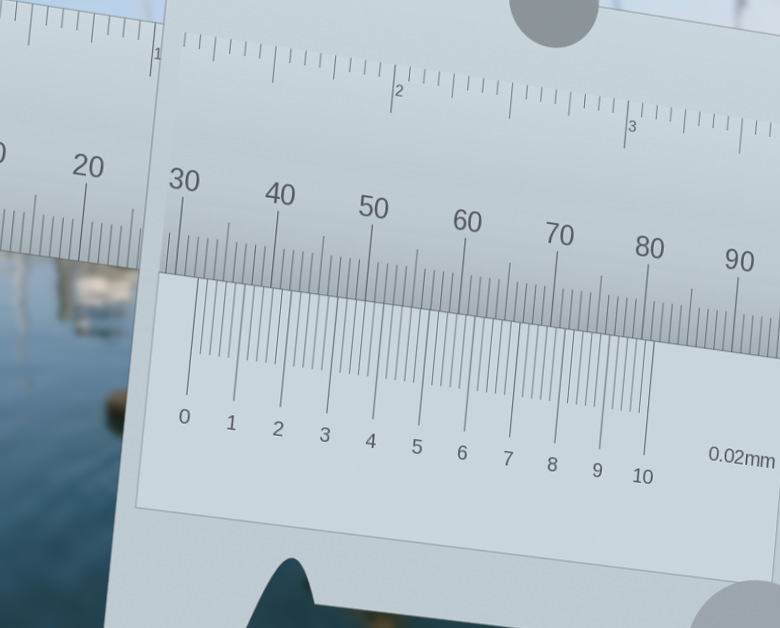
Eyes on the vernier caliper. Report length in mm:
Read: 32.4 mm
